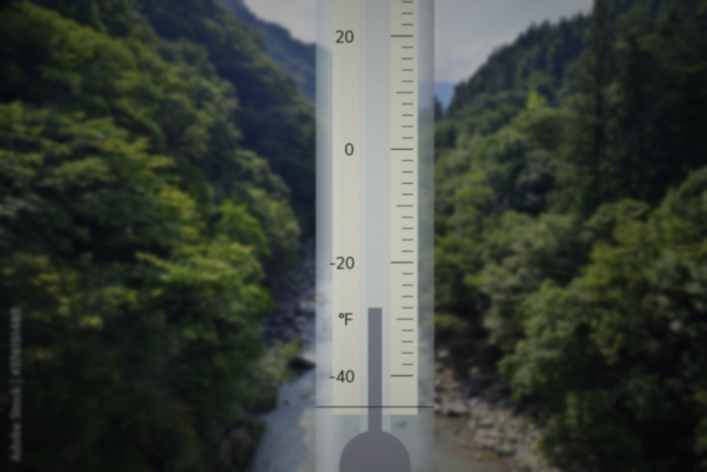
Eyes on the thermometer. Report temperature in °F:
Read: -28 °F
